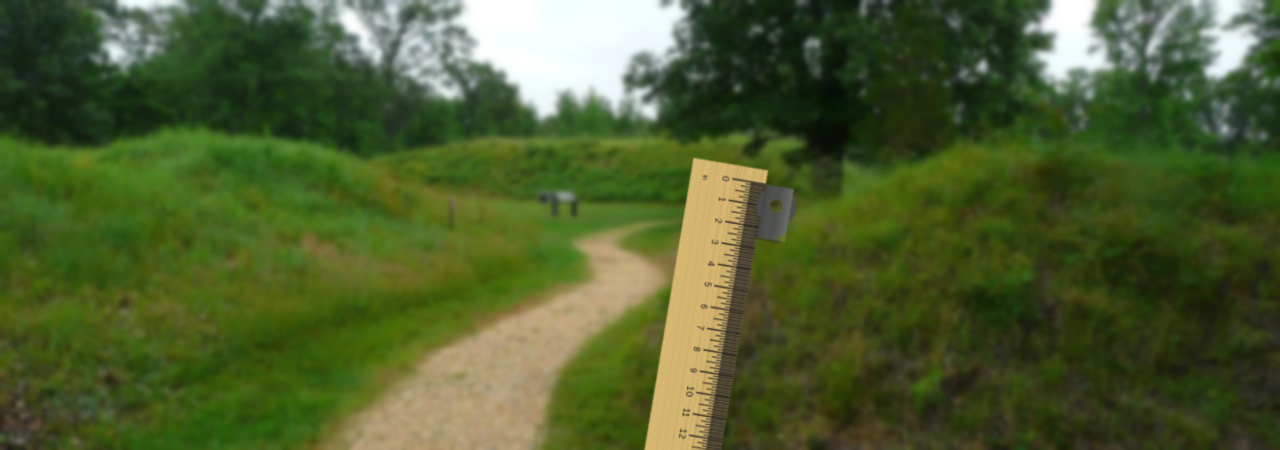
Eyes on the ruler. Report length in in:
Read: 2.5 in
